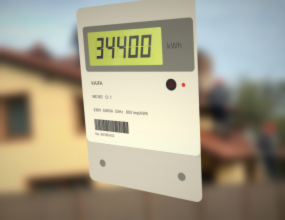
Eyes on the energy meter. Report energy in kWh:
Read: 34400 kWh
